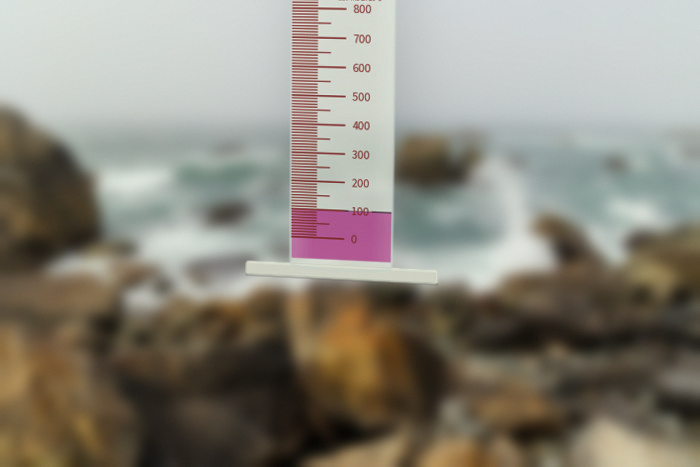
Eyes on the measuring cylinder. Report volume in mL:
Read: 100 mL
